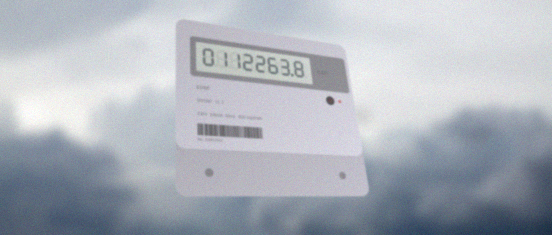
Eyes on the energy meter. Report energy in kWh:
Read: 112263.8 kWh
